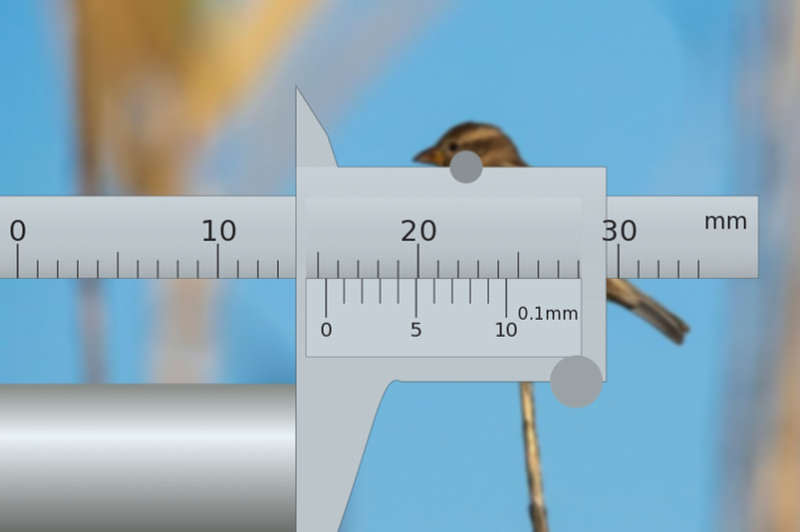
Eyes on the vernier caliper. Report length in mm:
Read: 15.4 mm
